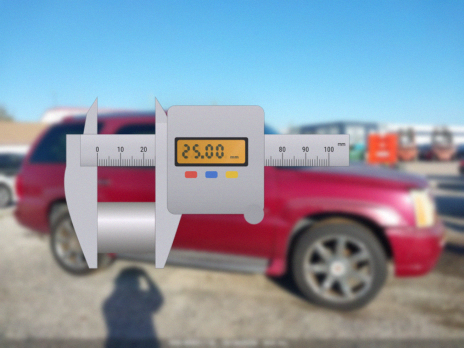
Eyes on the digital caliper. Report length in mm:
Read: 25.00 mm
